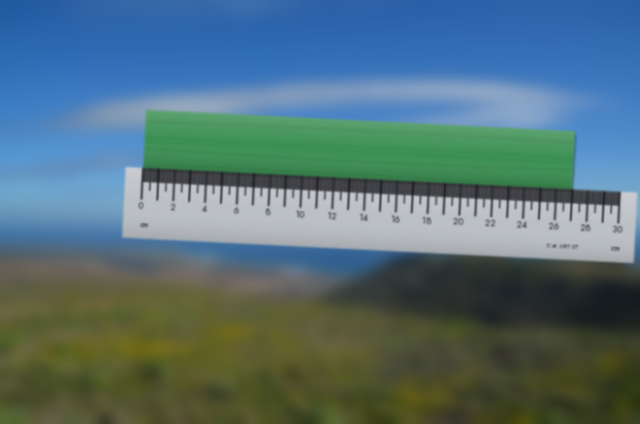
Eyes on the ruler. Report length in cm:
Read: 27 cm
